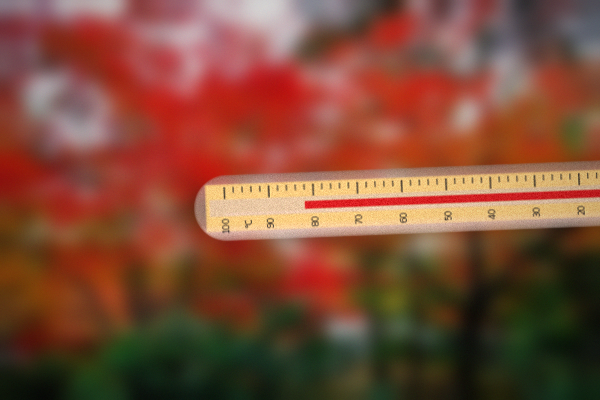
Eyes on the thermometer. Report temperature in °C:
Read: 82 °C
